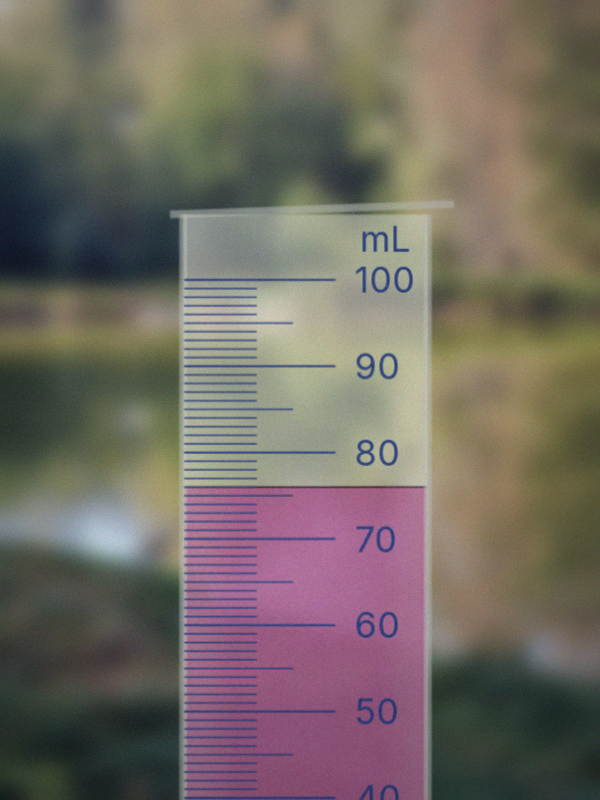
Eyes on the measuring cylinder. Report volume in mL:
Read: 76 mL
